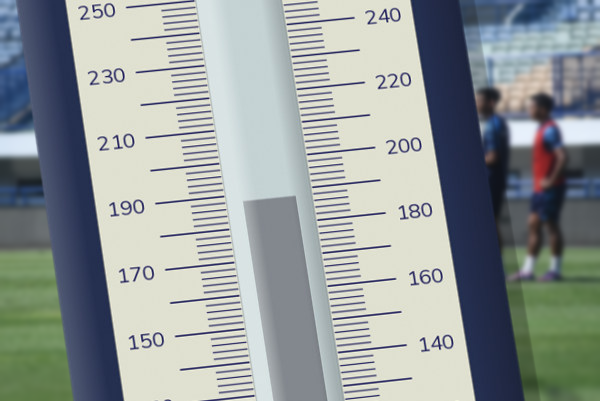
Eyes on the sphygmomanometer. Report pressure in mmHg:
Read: 188 mmHg
